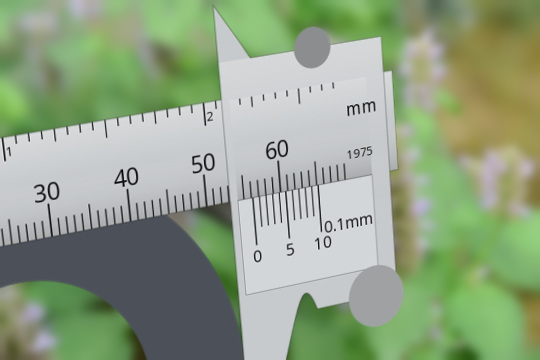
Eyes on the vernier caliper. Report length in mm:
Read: 56.2 mm
